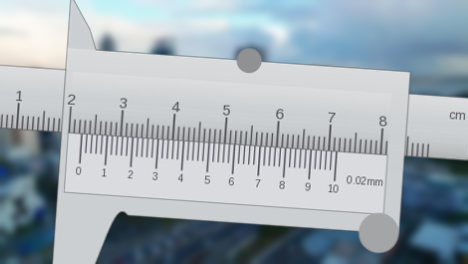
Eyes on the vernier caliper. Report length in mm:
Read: 22.5 mm
